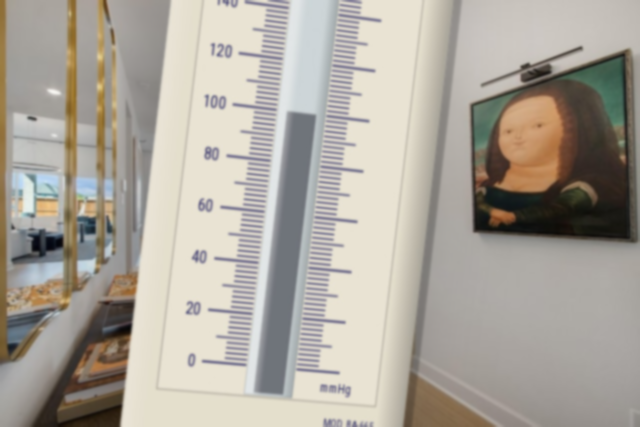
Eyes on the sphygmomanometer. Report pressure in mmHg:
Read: 100 mmHg
